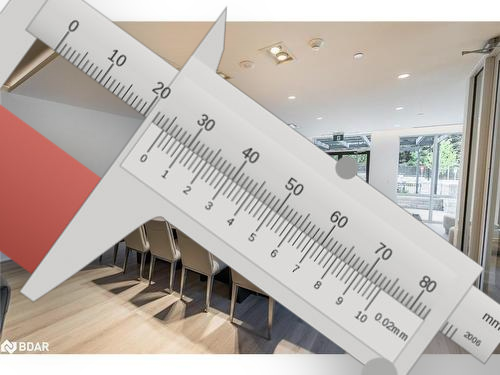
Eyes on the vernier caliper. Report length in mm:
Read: 24.5 mm
